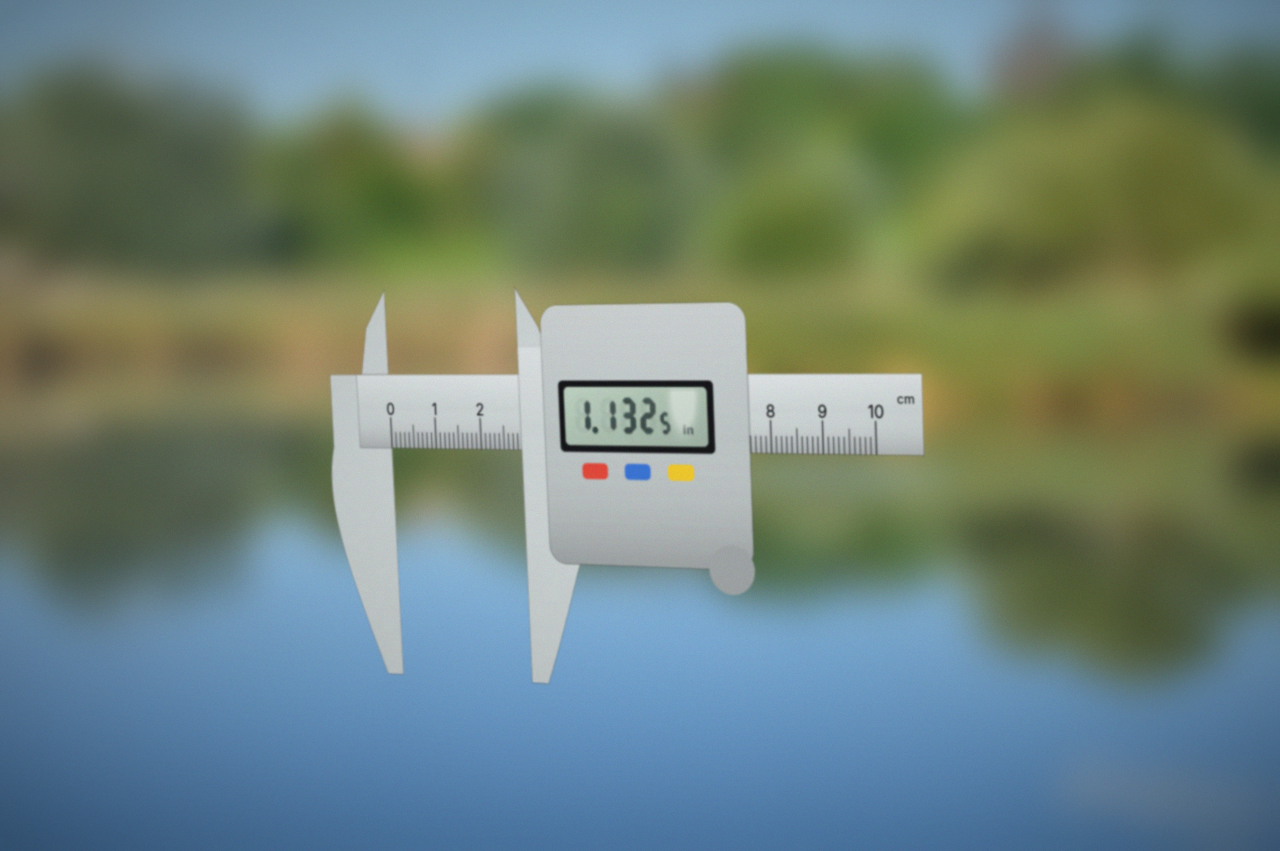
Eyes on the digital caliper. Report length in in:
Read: 1.1325 in
